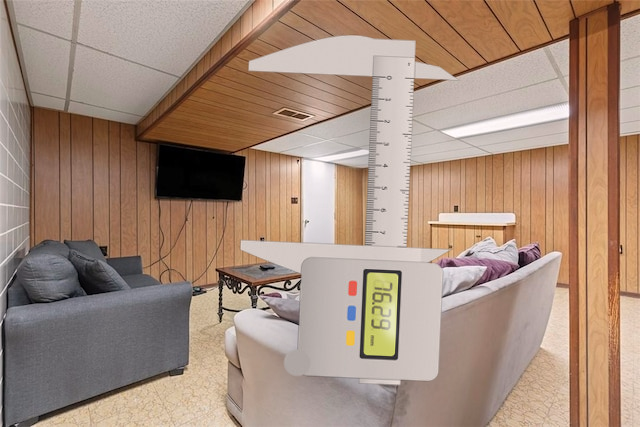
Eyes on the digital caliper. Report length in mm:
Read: 76.29 mm
